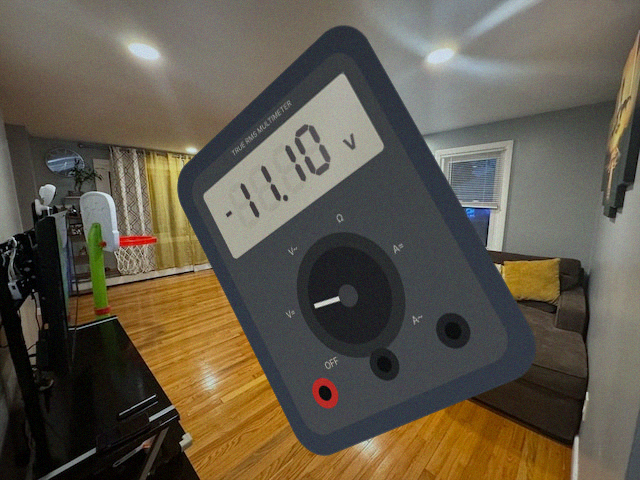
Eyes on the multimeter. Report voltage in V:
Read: -11.10 V
